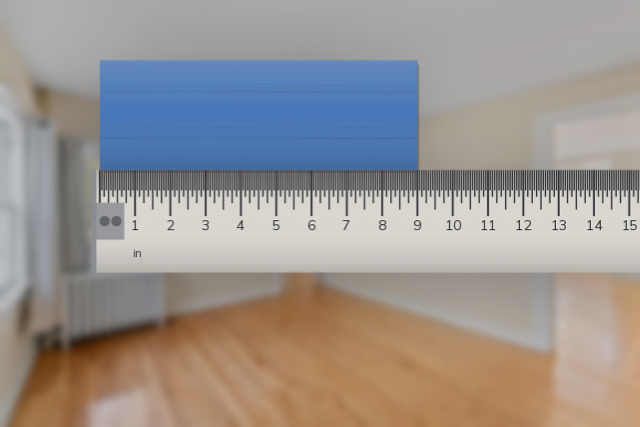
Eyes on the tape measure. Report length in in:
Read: 9 in
